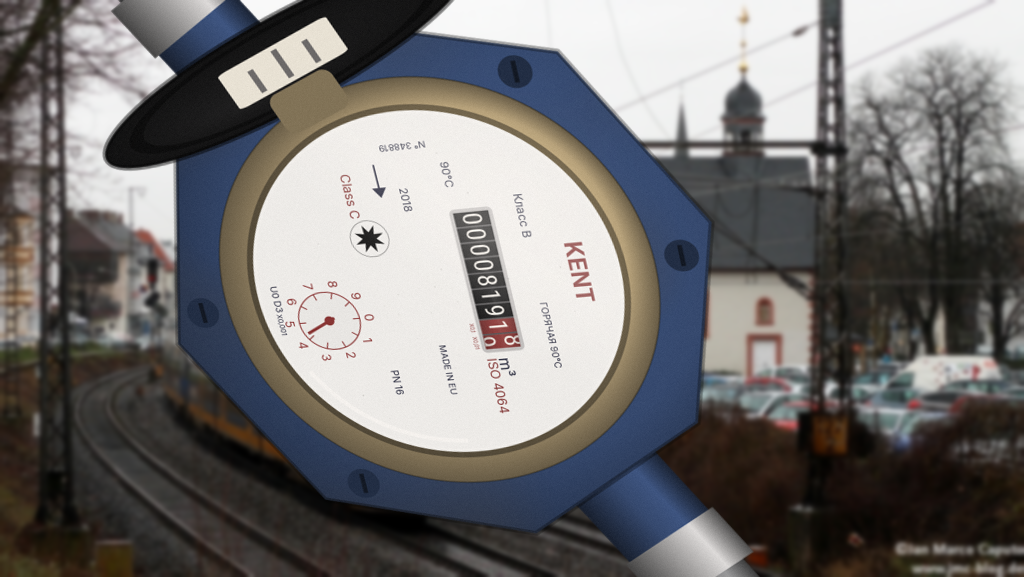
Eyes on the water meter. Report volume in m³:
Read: 819.184 m³
